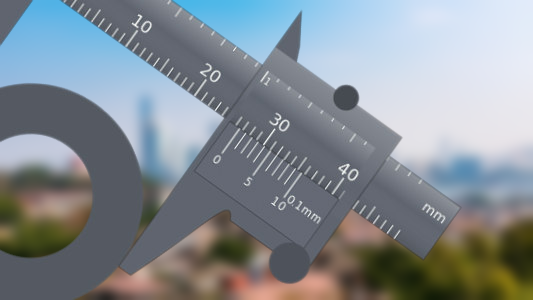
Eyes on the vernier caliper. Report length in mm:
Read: 26.6 mm
